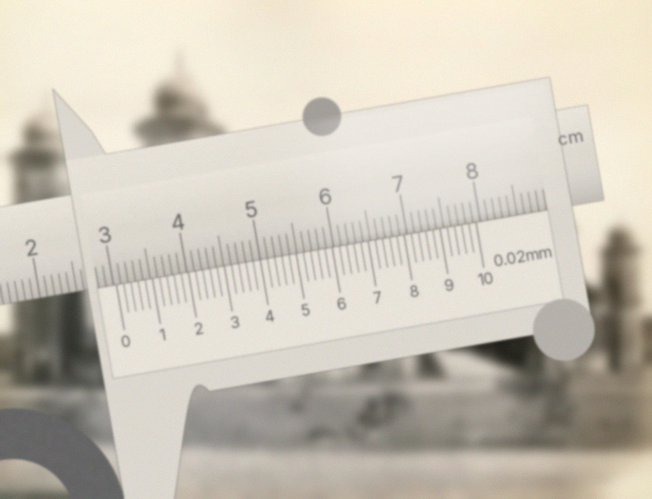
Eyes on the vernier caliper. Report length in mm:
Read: 30.4 mm
